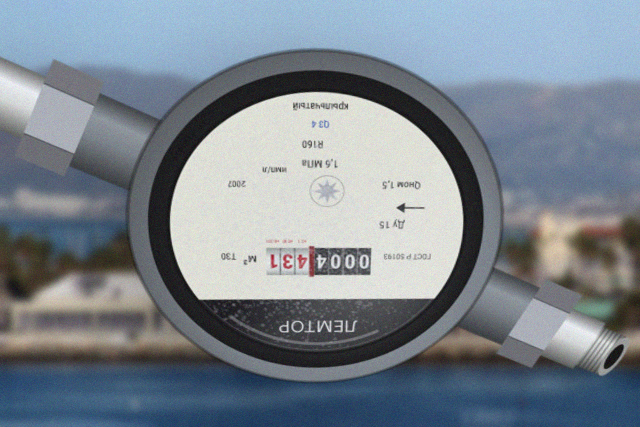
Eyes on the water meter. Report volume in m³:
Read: 4.431 m³
